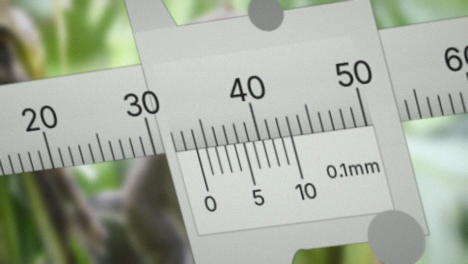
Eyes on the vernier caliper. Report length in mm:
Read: 34.0 mm
